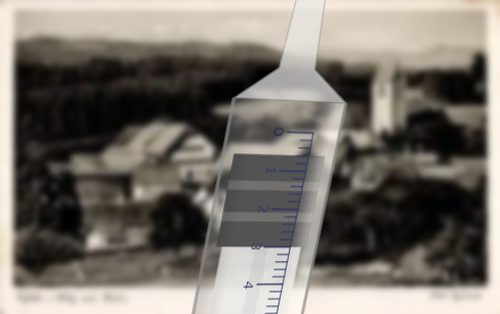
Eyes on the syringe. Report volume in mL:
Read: 0.6 mL
